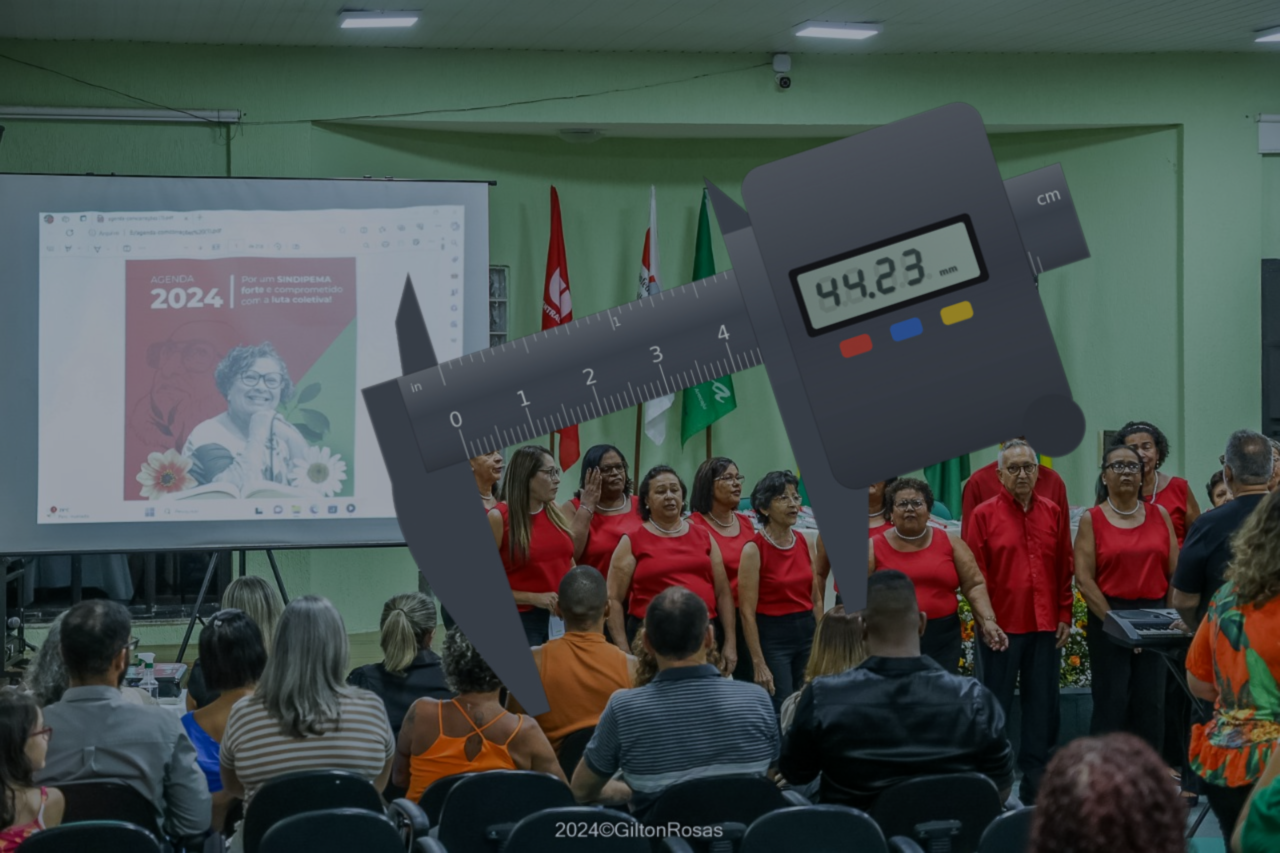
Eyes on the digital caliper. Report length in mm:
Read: 44.23 mm
